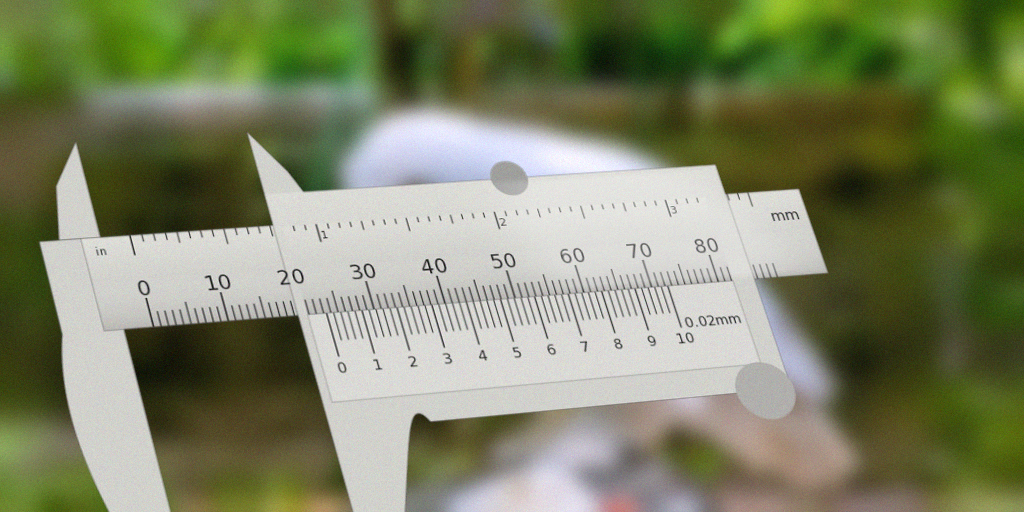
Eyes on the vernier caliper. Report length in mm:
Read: 23.4 mm
